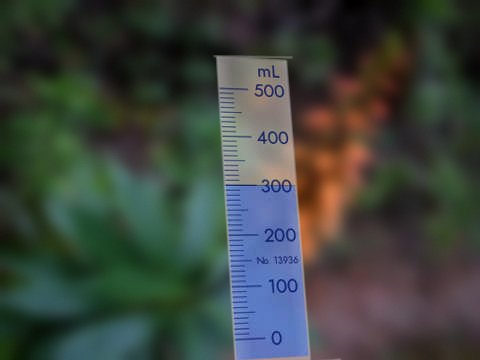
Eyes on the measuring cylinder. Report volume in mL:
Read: 300 mL
